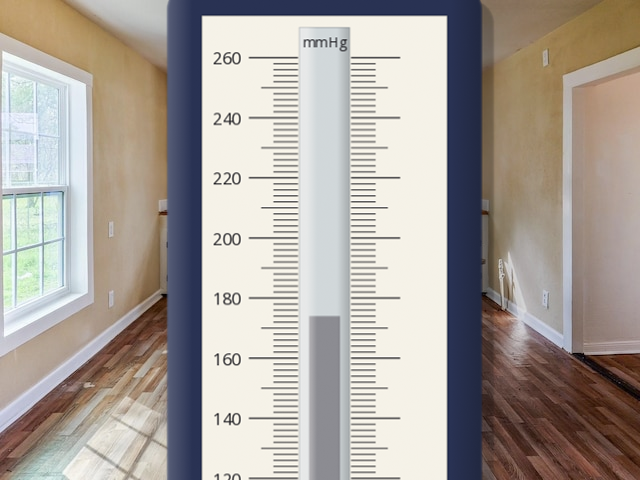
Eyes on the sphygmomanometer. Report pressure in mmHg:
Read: 174 mmHg
